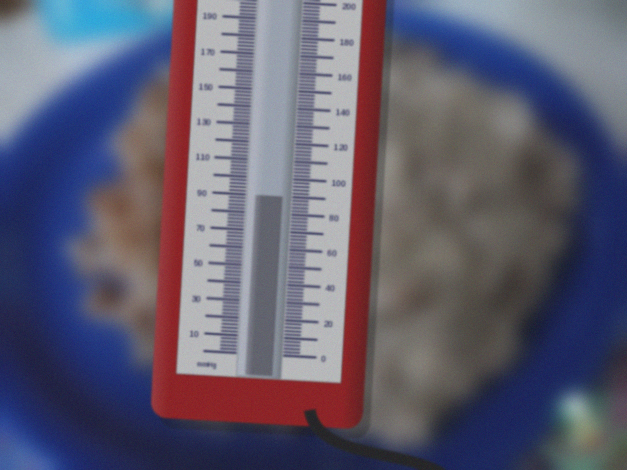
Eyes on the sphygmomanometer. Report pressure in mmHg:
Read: 90 mmHg
